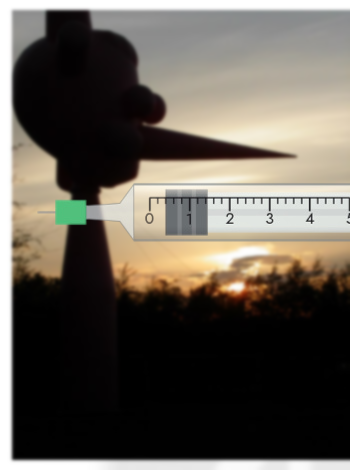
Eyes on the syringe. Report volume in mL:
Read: 0.4 mL
